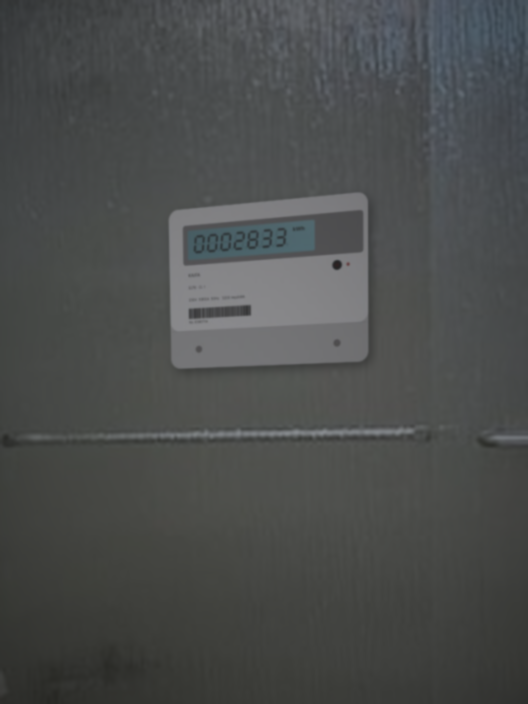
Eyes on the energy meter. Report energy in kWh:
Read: 2833 kWh
